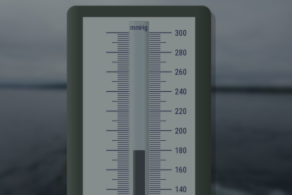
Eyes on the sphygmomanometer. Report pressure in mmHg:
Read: 180 mmHg
